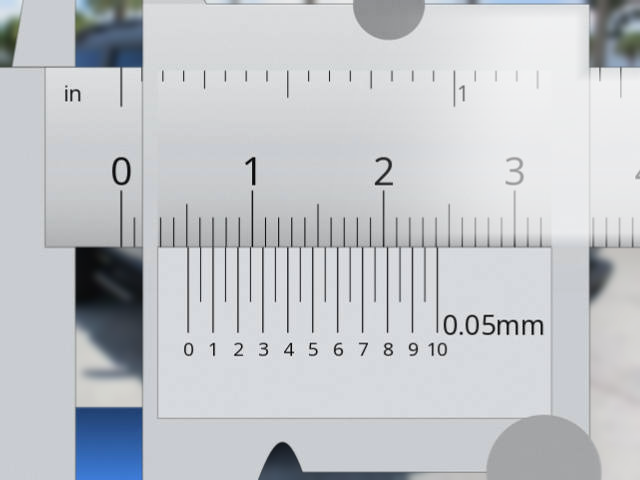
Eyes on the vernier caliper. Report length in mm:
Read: 5.1 mm
